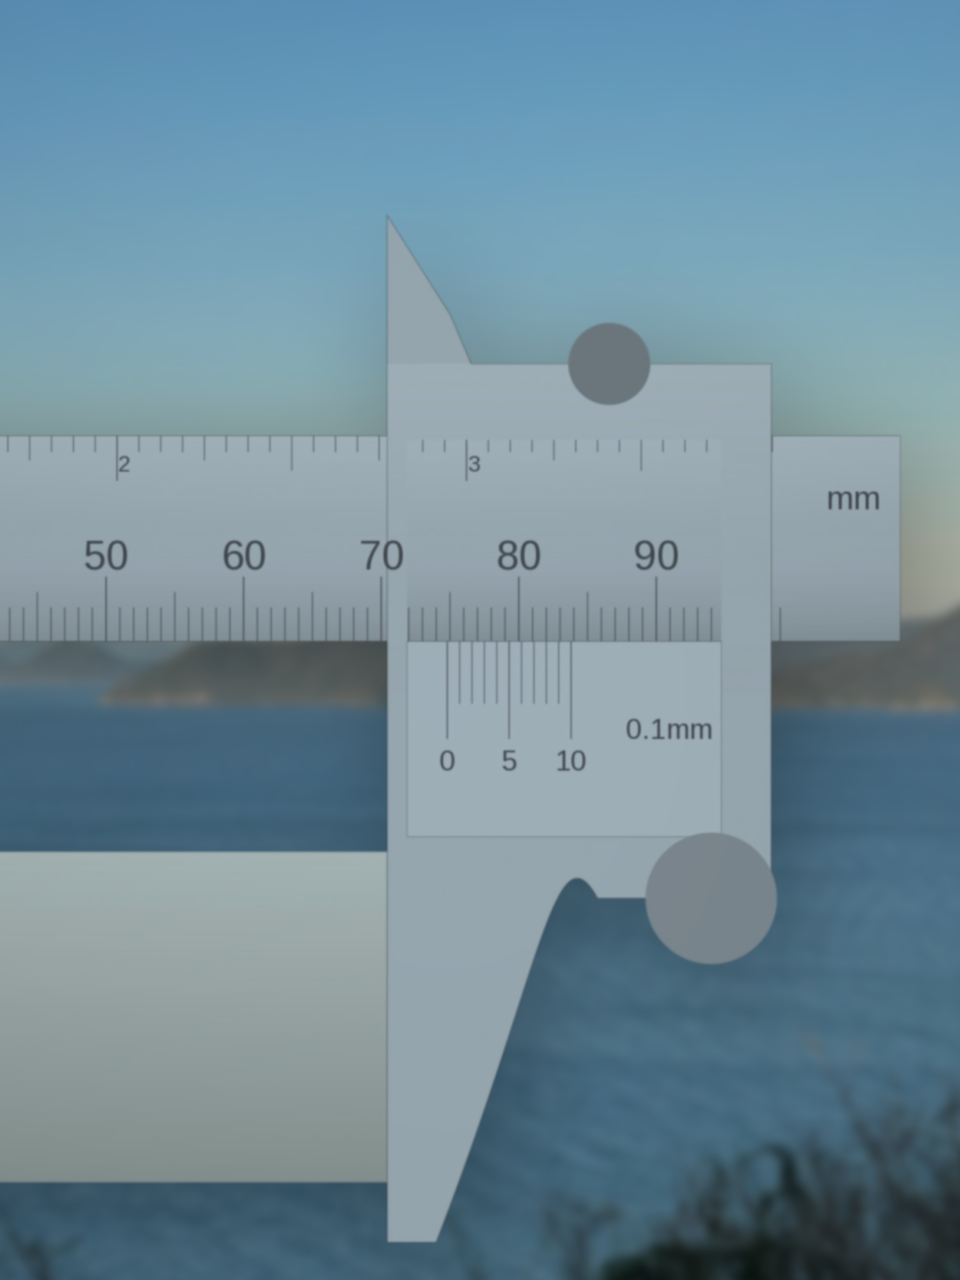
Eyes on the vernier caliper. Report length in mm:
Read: 74.8 mm
